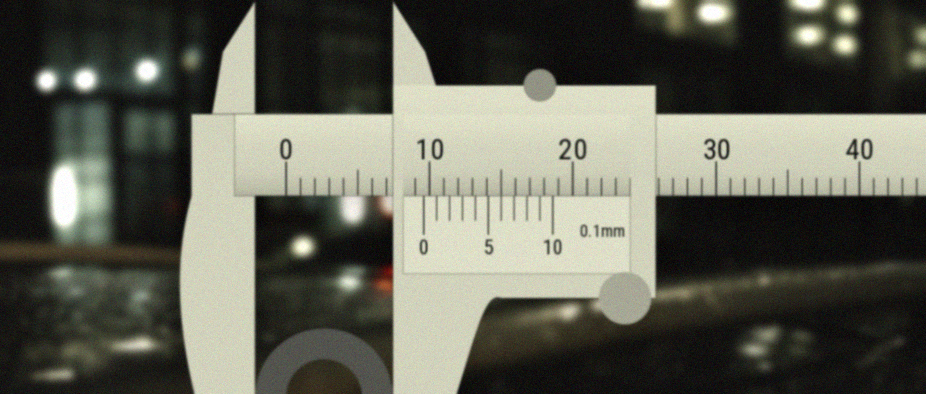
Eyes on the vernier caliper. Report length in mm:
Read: 9.6 mm
